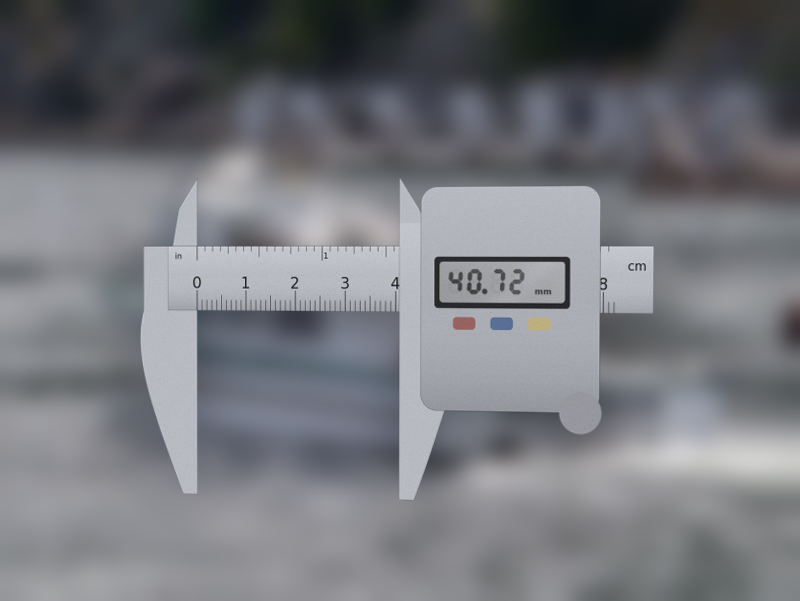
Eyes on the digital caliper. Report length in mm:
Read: 40.72 mm
